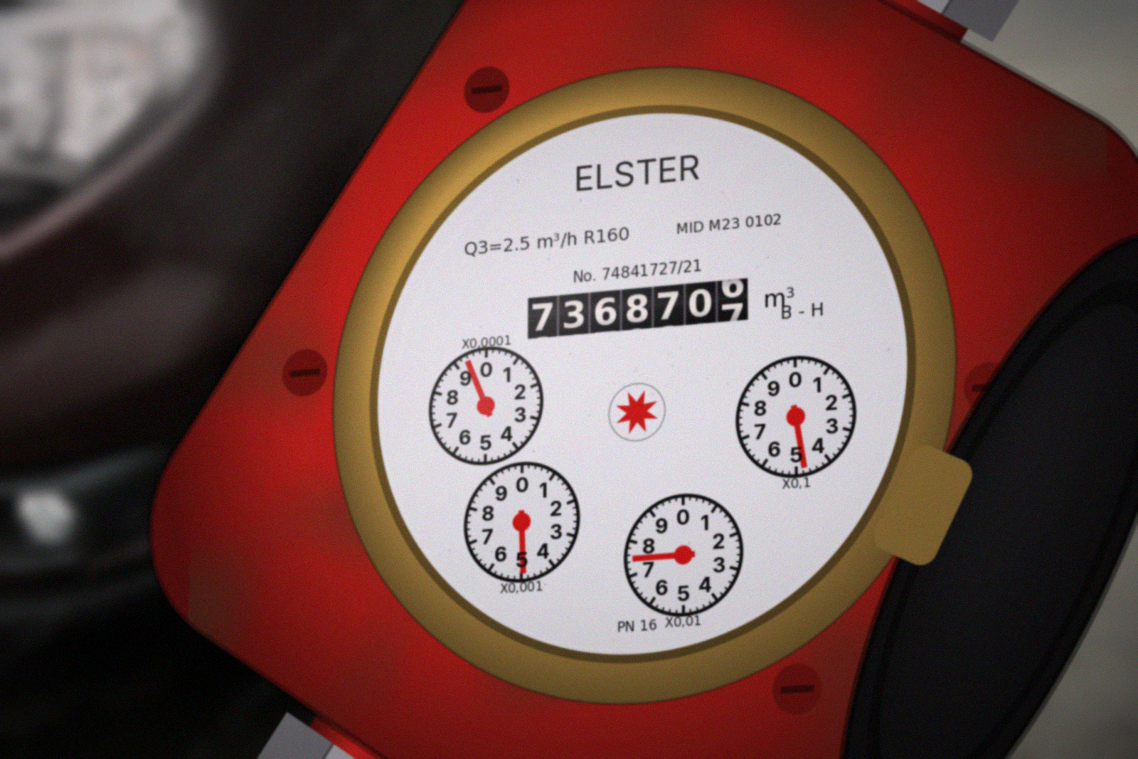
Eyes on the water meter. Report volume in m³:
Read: 7368706.4749 m³
